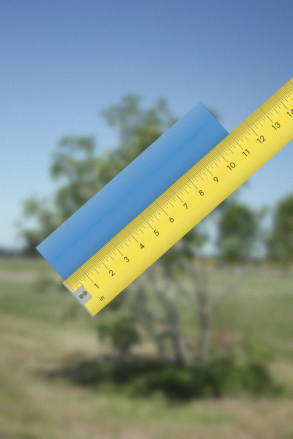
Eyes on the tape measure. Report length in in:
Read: 11 in
